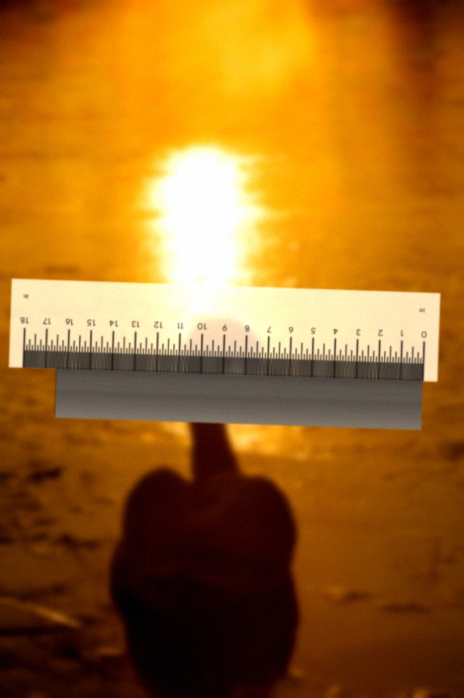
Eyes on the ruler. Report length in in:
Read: 16.5 in
